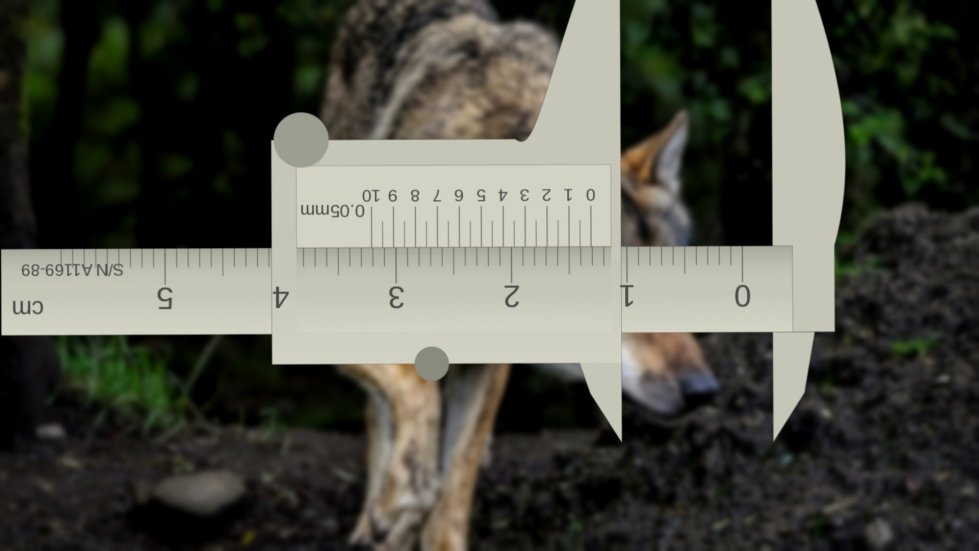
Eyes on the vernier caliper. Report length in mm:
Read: 13.1 mm
